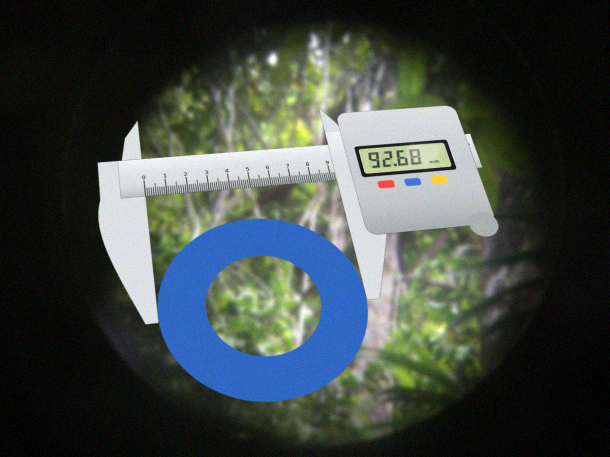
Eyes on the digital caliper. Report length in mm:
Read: 92.68 mm
